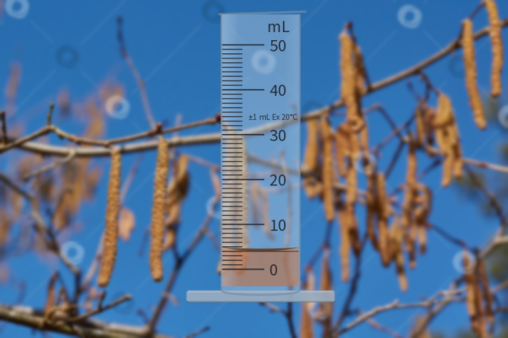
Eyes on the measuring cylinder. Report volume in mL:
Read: 4 mL
